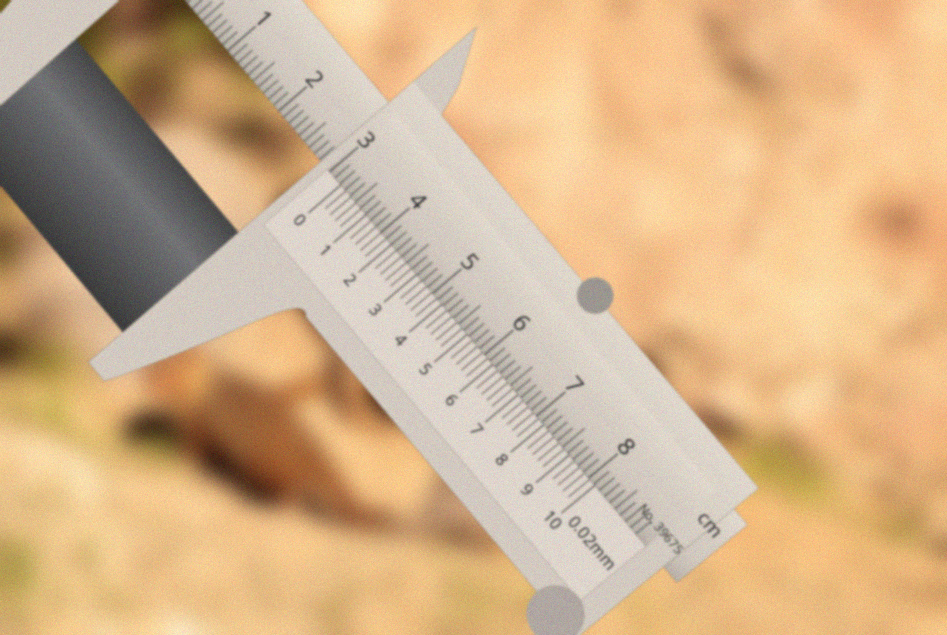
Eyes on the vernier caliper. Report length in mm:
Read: 32.2 mm
